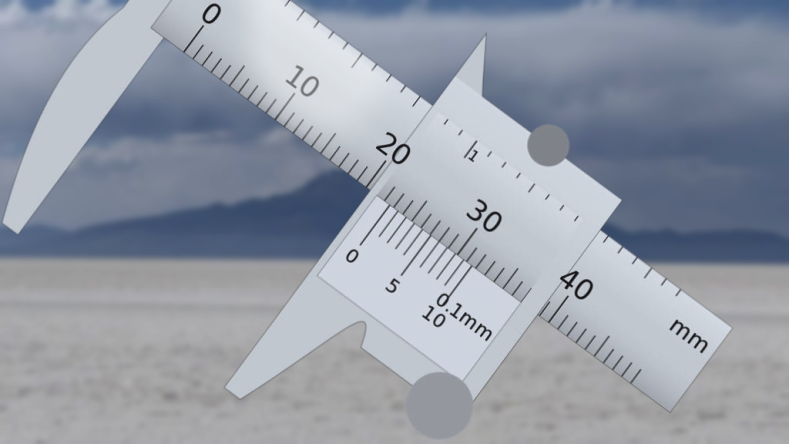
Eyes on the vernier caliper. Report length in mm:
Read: 22.6 mm
